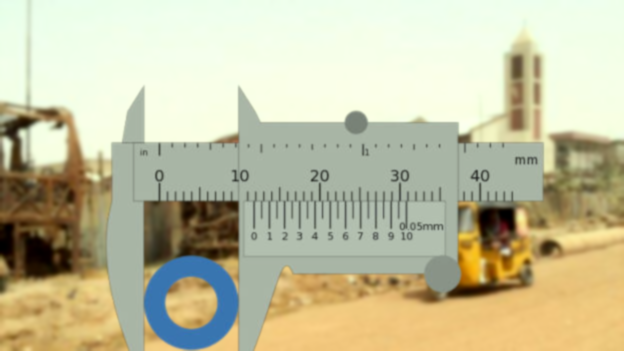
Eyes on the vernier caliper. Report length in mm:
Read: 11.8 mm
